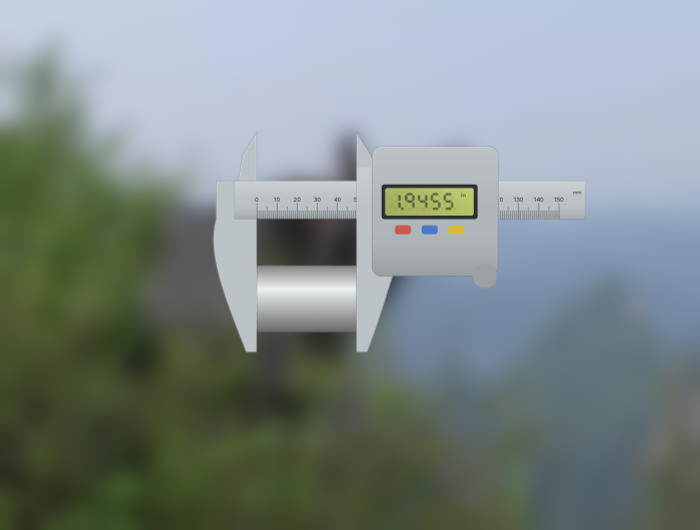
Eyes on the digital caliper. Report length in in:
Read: 1.9455 in
